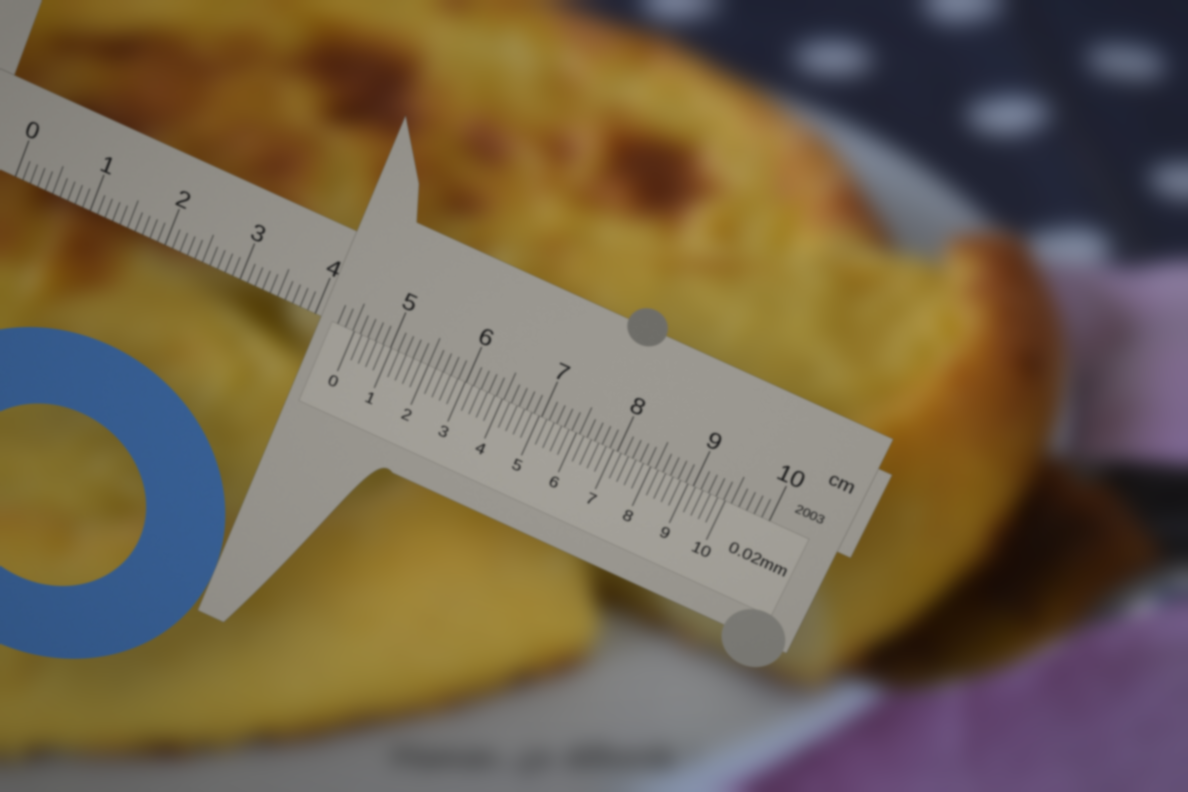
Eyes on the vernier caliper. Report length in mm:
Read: 45.2 mm
